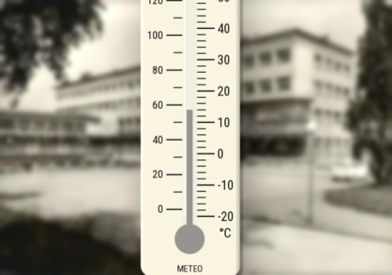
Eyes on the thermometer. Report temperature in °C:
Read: 14 °C
